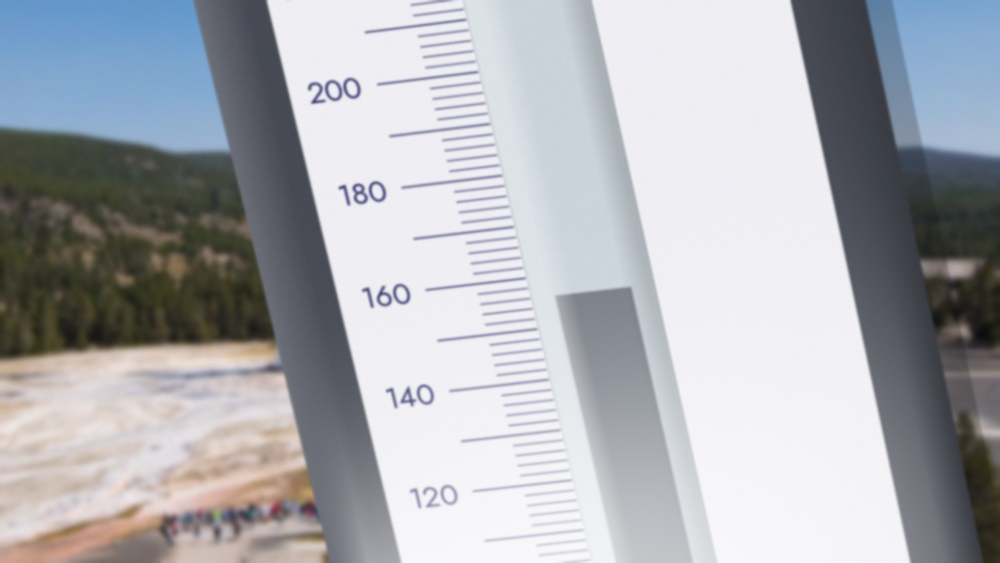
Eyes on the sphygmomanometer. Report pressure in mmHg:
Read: 156 mmHg
